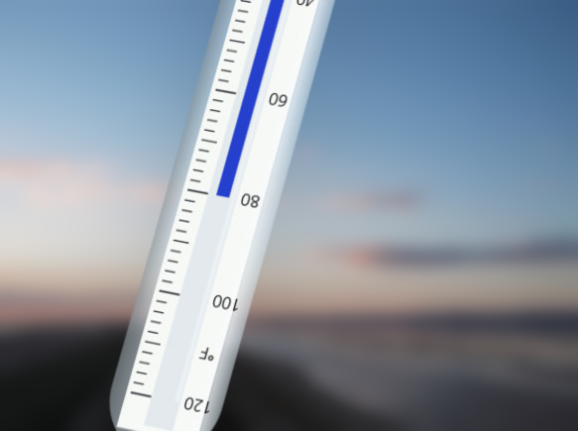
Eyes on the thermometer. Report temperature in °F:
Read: 80 °F
